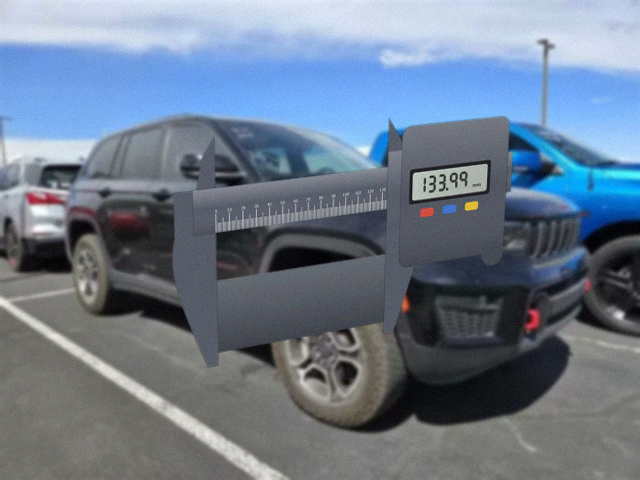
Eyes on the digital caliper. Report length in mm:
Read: 133.99 mm
